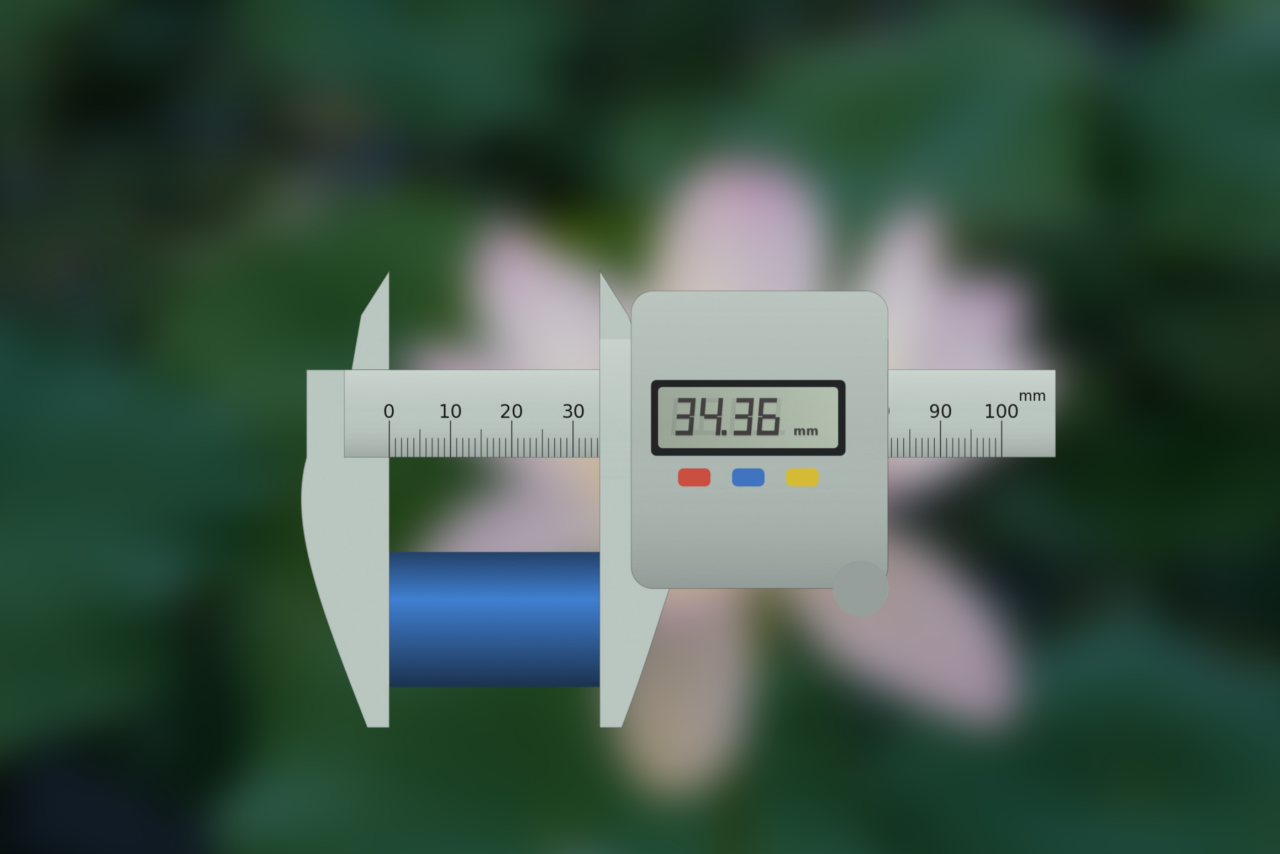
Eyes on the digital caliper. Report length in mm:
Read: 34.36 mm
